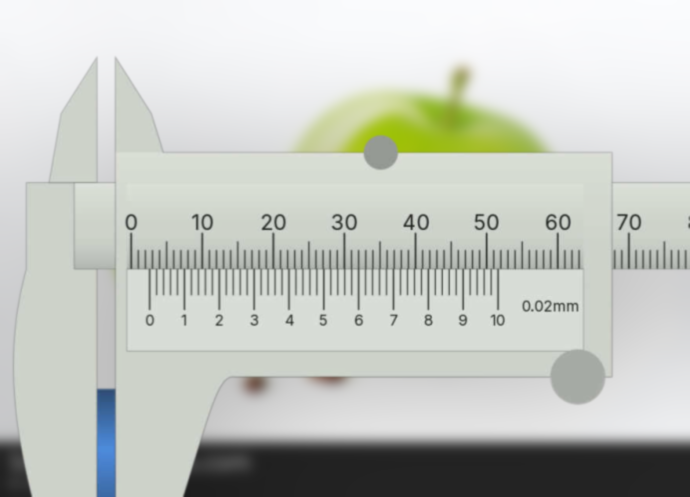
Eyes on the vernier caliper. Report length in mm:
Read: 2.6 mm
